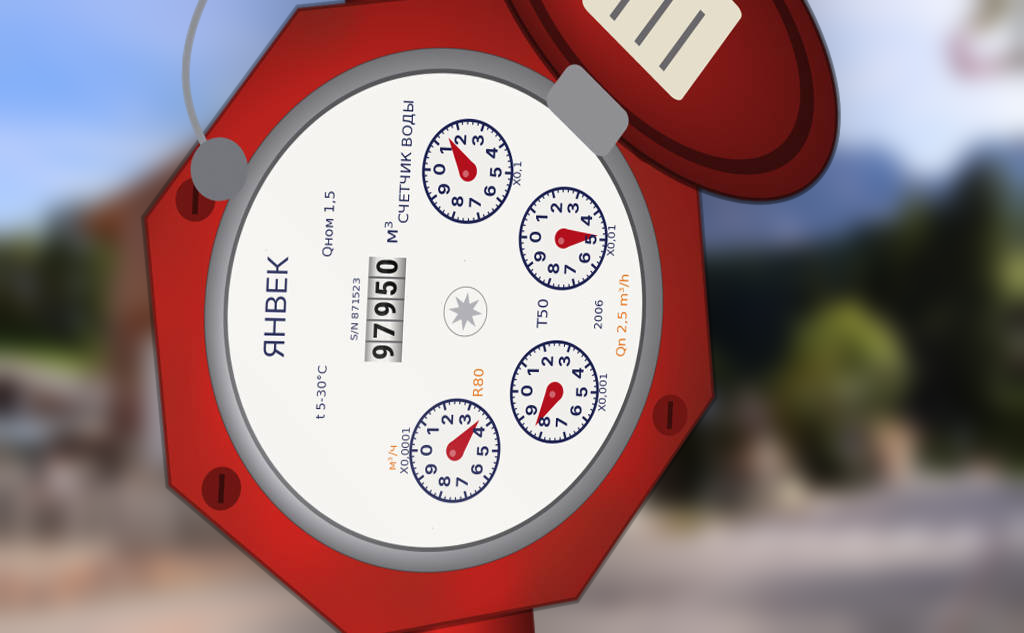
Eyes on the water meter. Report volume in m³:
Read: 97950.1483 m³
